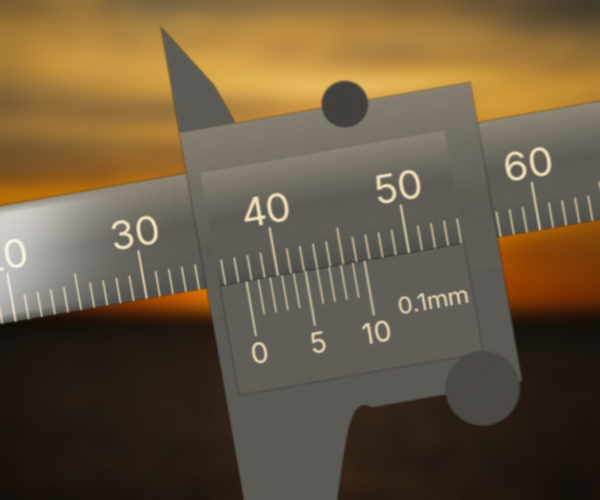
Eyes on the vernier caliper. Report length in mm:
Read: 37.6 mm
